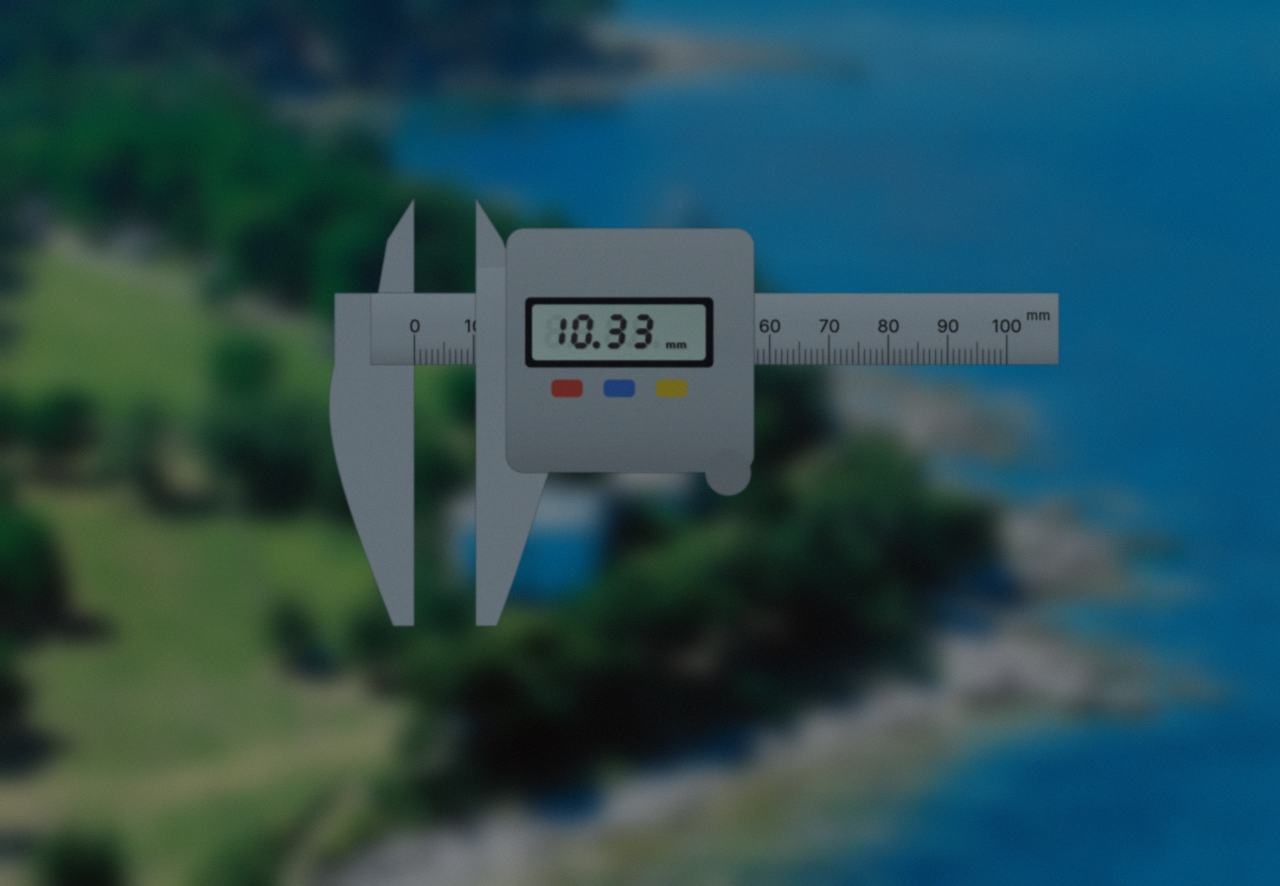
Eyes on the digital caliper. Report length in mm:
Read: 10.33 mm
